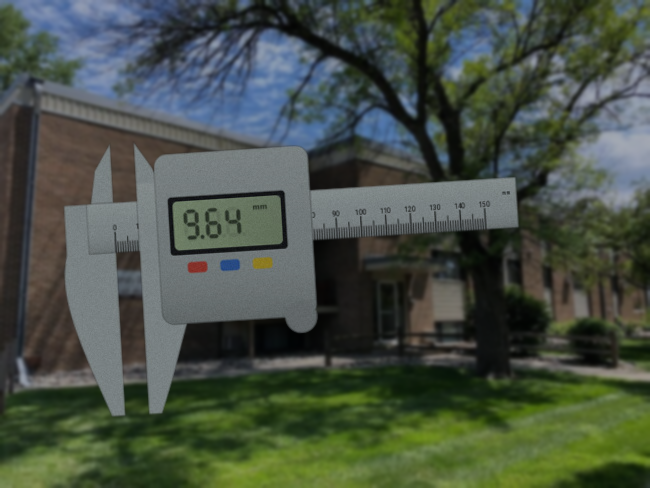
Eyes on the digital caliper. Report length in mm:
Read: 9.64 mm
